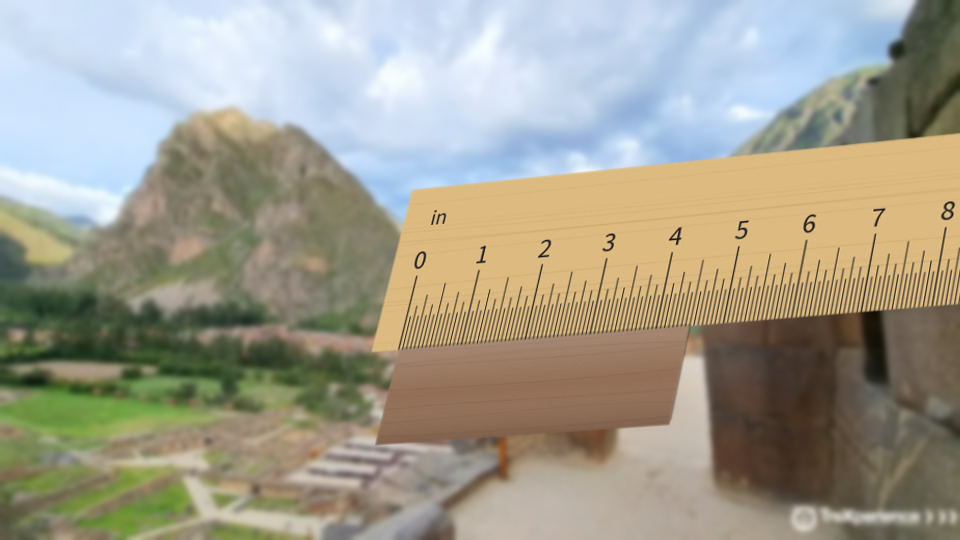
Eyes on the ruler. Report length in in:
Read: 4.5 in
